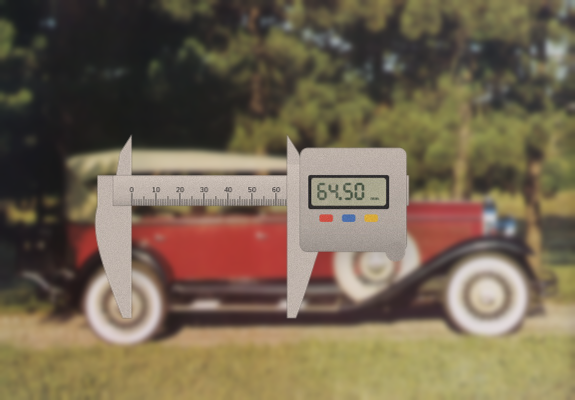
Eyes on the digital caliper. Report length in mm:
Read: 64.50 mm
